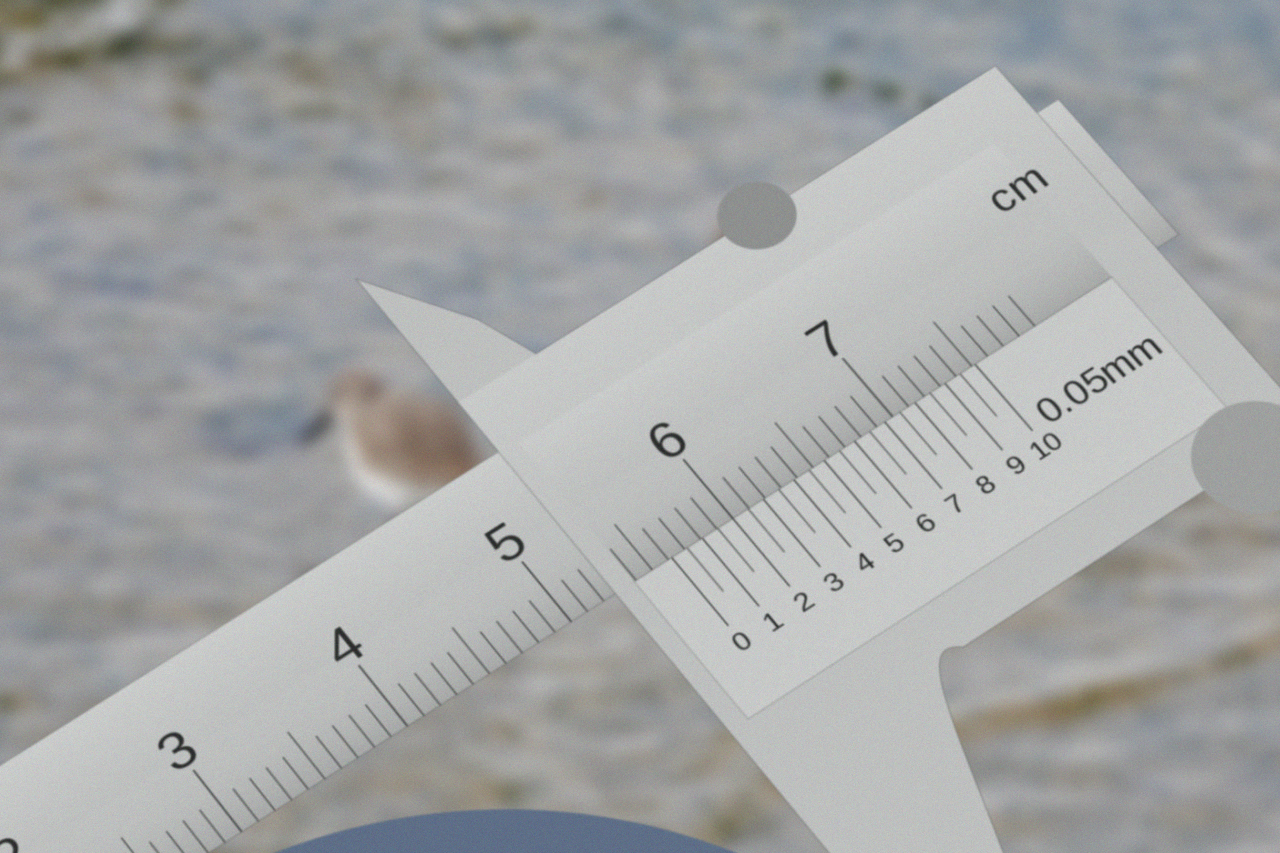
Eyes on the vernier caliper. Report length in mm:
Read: 56.2 mm
